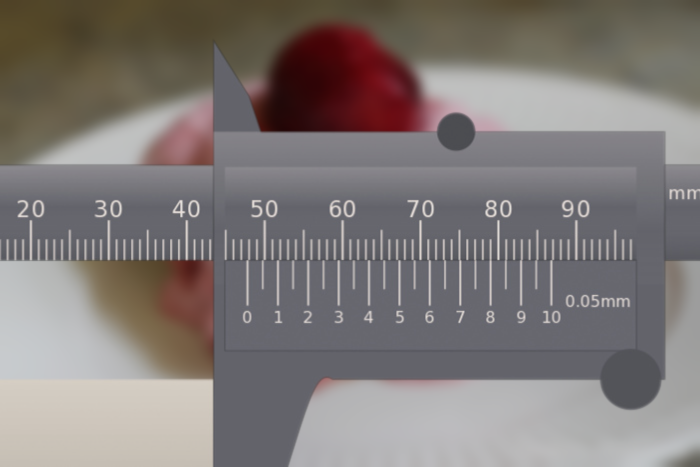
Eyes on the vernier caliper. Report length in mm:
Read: 47.8 mm
